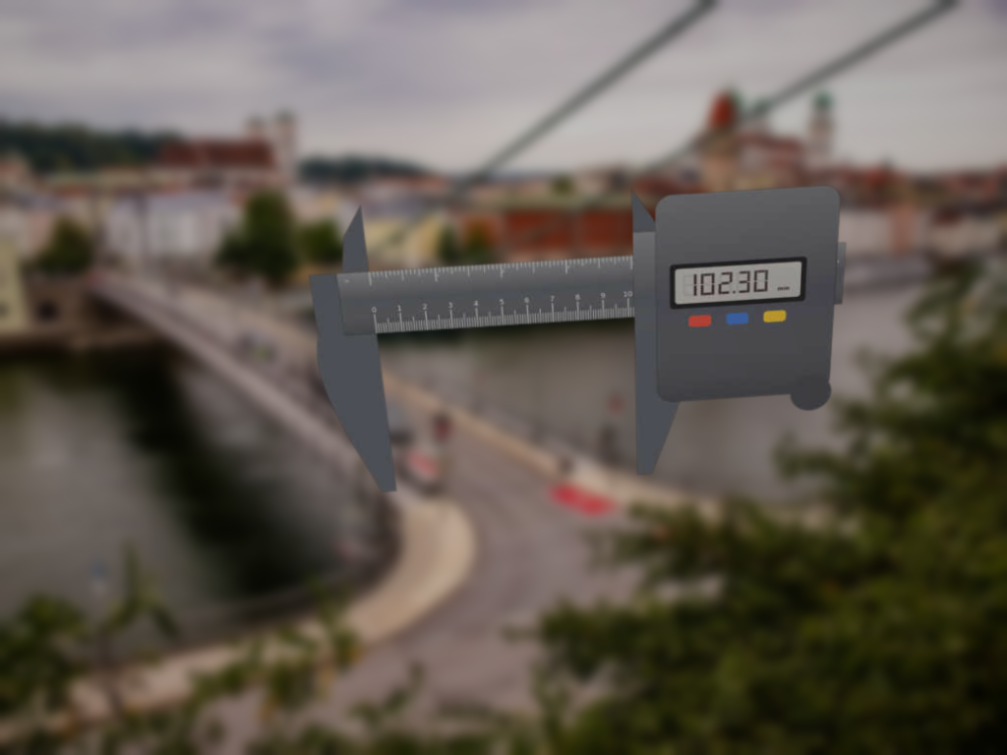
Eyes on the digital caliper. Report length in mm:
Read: 102.30 mm
